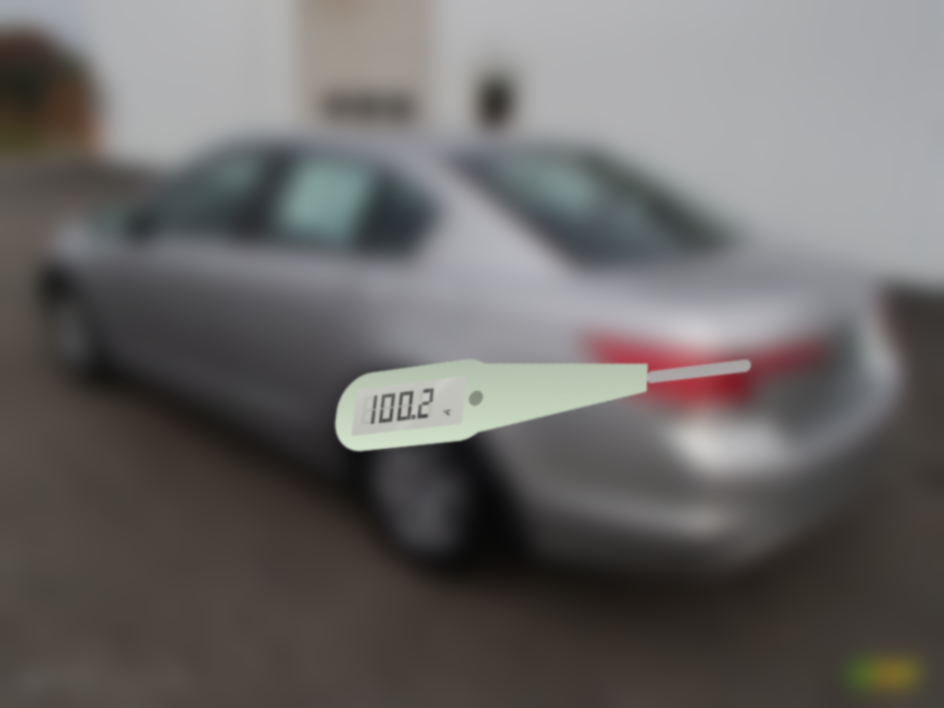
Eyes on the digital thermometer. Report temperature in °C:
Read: 100.2 °C
